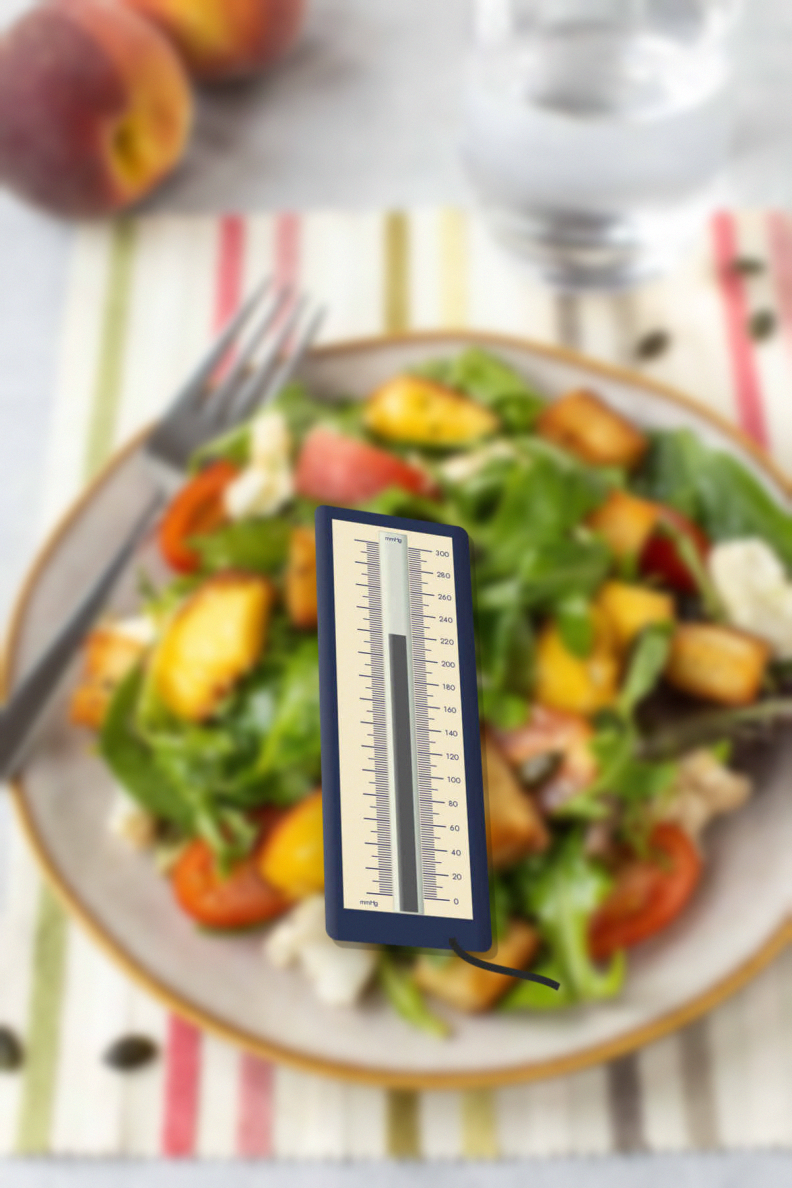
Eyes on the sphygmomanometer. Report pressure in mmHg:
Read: 220 mmHg
